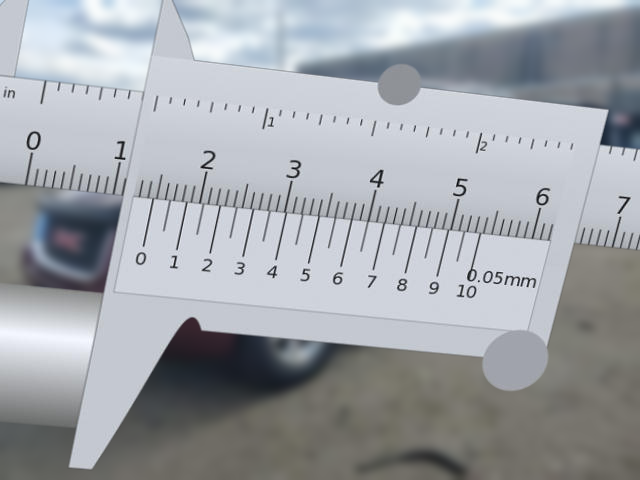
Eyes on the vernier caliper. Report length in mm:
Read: 14.6 mm
